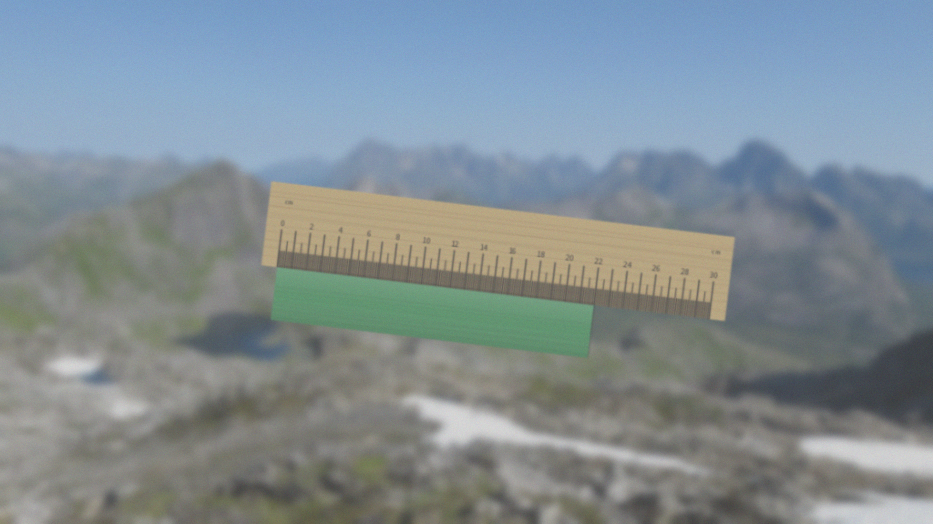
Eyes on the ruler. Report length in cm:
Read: 22 cm
